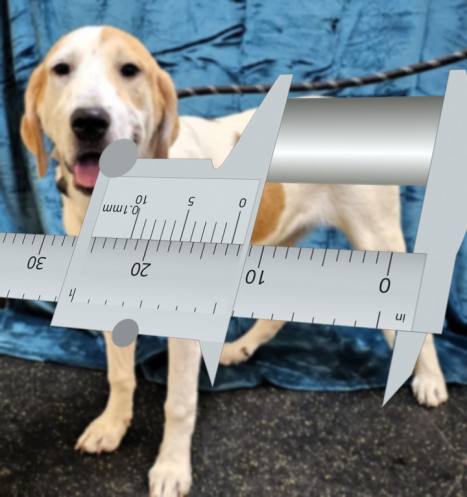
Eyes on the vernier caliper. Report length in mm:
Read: 12.7 mm
